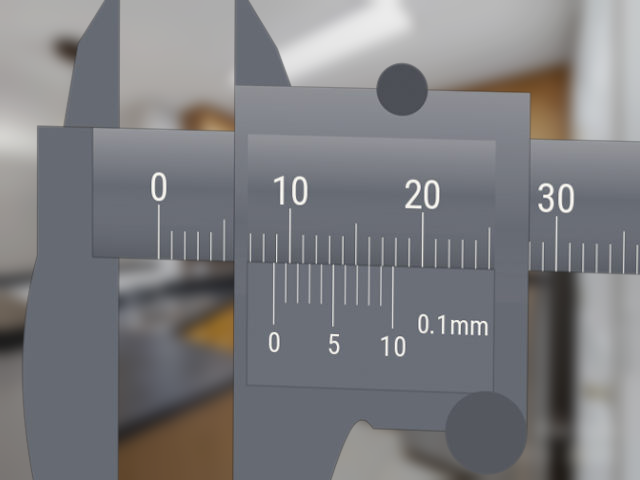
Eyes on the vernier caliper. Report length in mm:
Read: 8.8 mm
